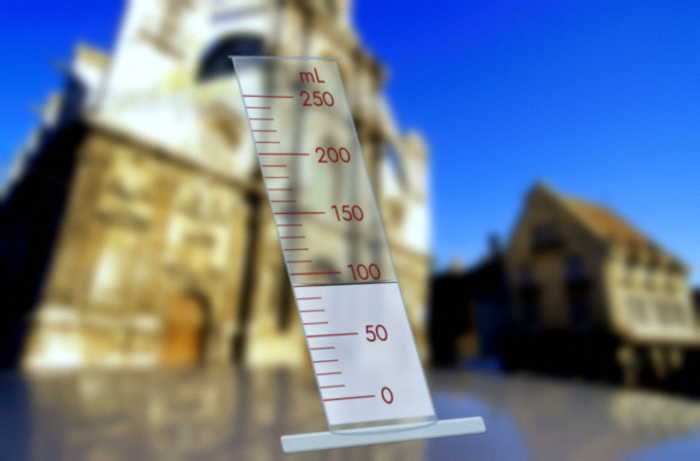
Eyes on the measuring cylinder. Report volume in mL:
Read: 90 mL
